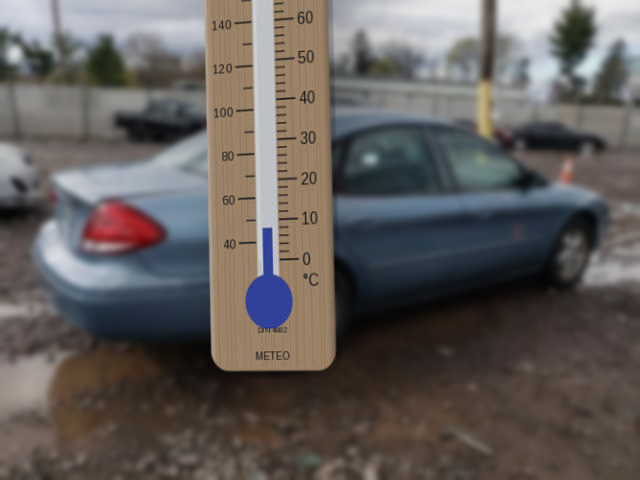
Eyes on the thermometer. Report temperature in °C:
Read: 8 °C
